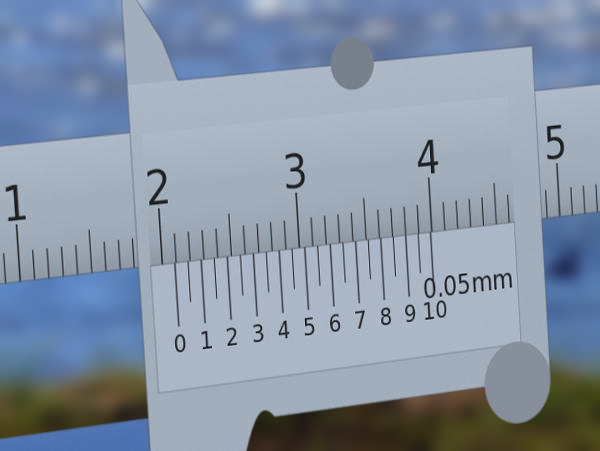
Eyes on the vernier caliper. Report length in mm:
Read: 20.9 mm
